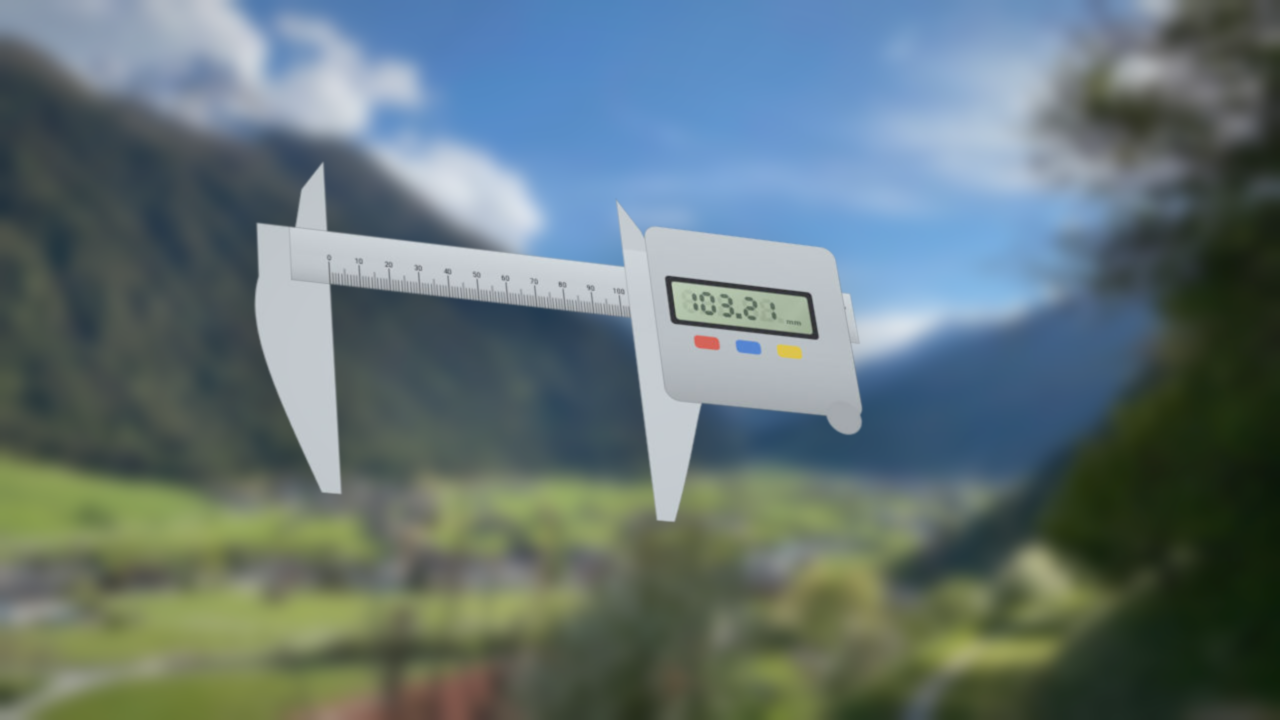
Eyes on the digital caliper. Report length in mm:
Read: 103.21 mm
